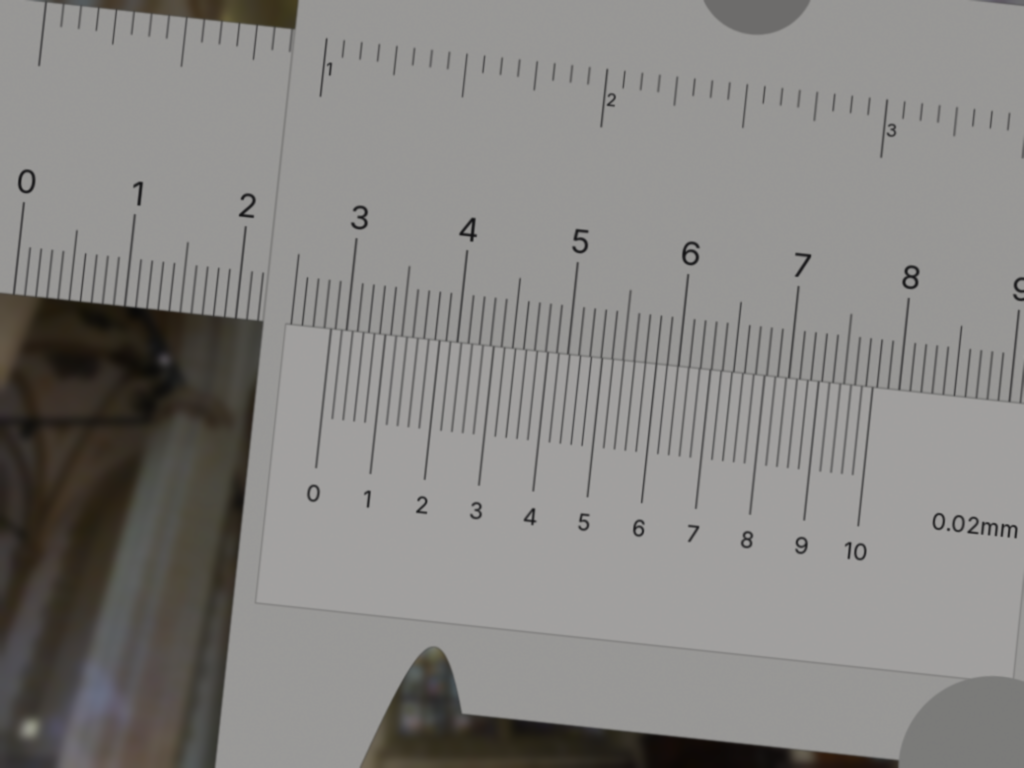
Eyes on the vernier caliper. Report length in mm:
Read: 28.6 mm
